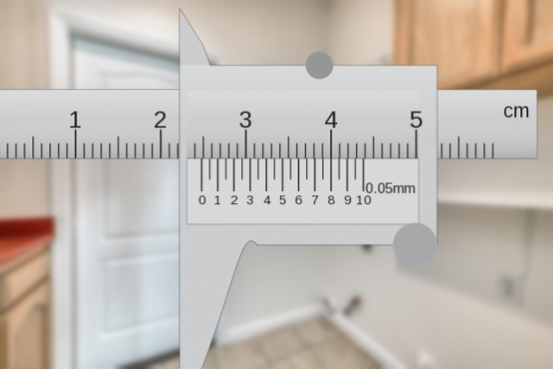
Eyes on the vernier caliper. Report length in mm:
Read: 24.8 mm
